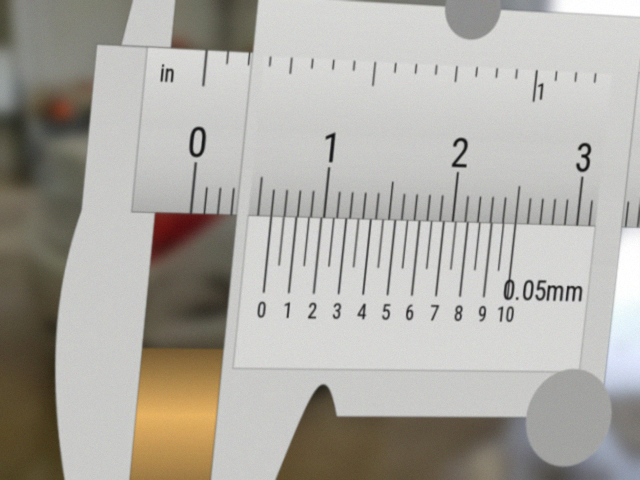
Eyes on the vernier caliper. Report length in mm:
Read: 6.0 mm
